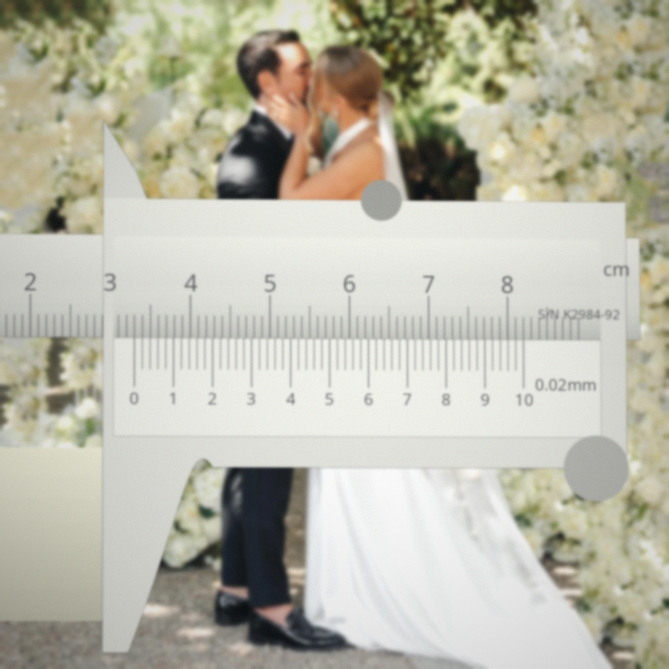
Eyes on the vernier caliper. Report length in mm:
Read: 33.0 mm
